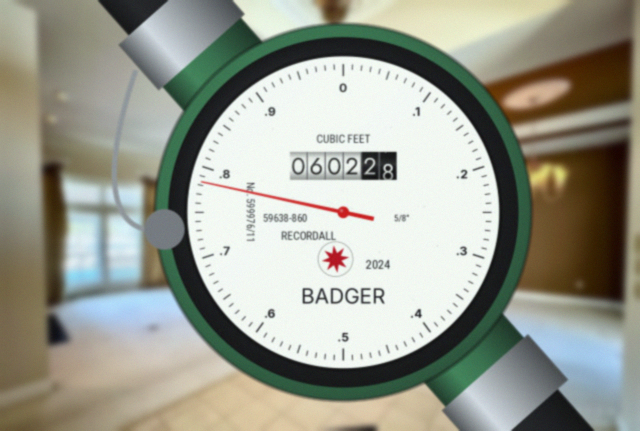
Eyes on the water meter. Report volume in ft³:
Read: 60227.78 ft³
